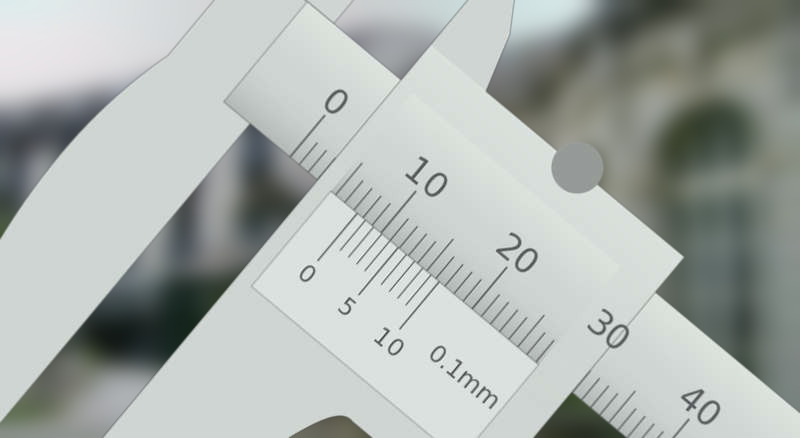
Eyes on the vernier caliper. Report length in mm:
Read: 7.4 mm
